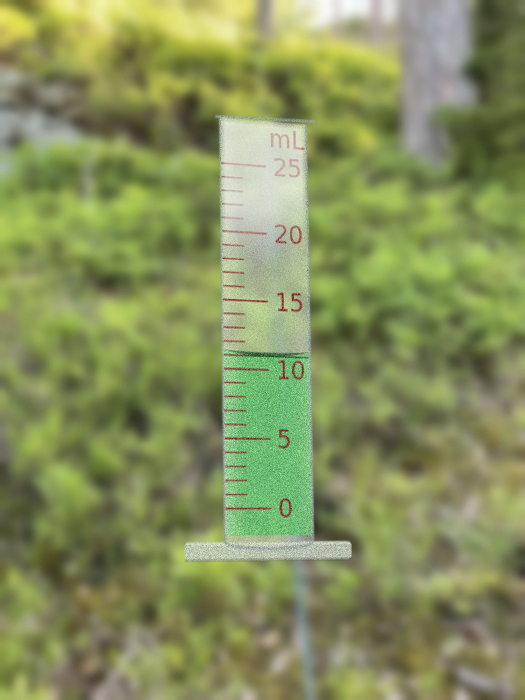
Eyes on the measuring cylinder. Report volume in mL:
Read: 11 mL
